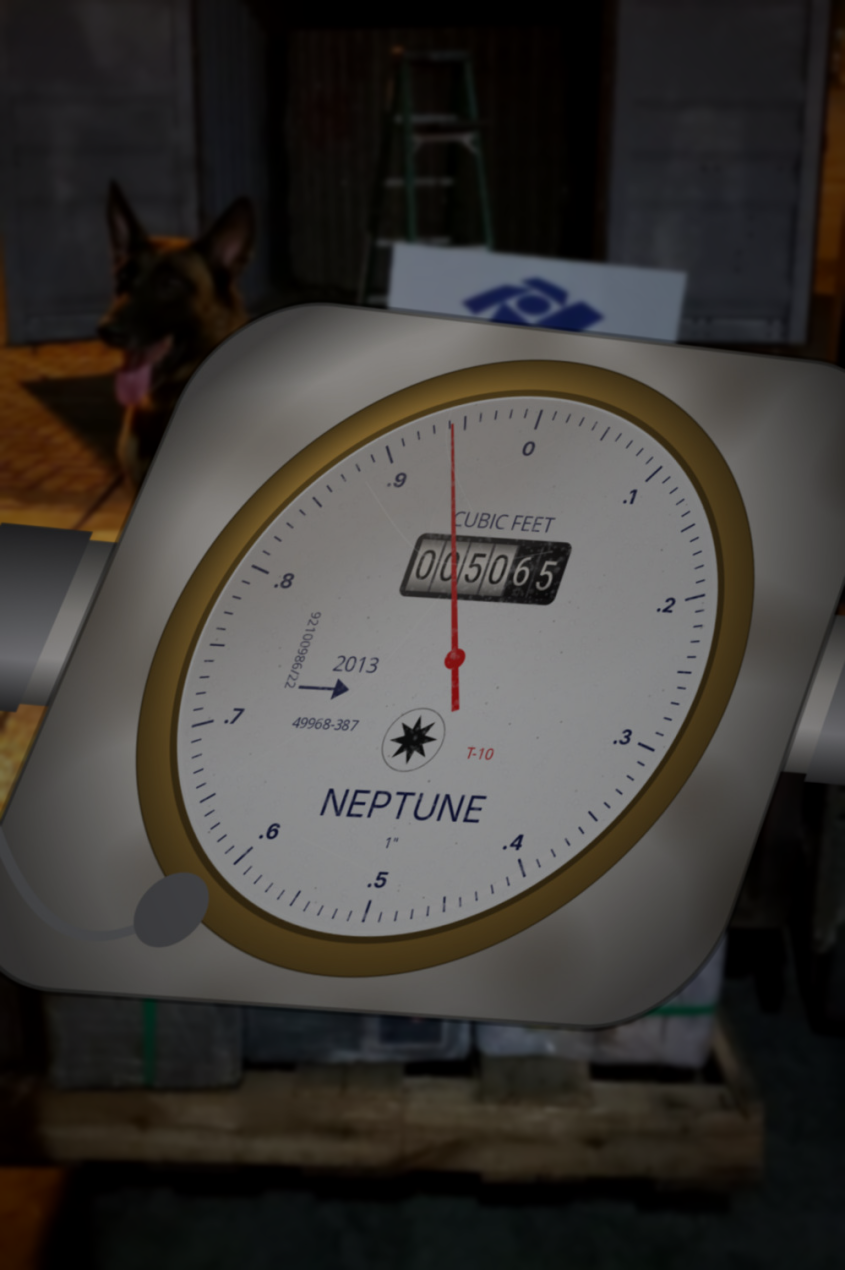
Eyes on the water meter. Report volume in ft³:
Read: 5064.94 ft³
